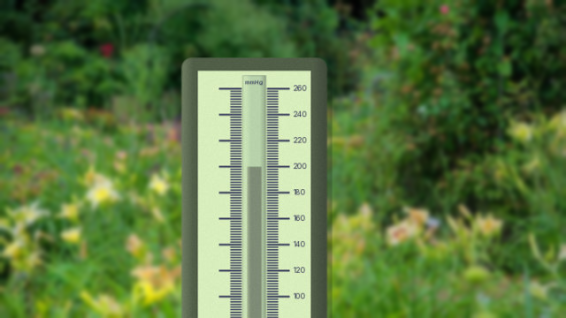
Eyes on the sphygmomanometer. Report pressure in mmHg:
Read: 200 mmHg
